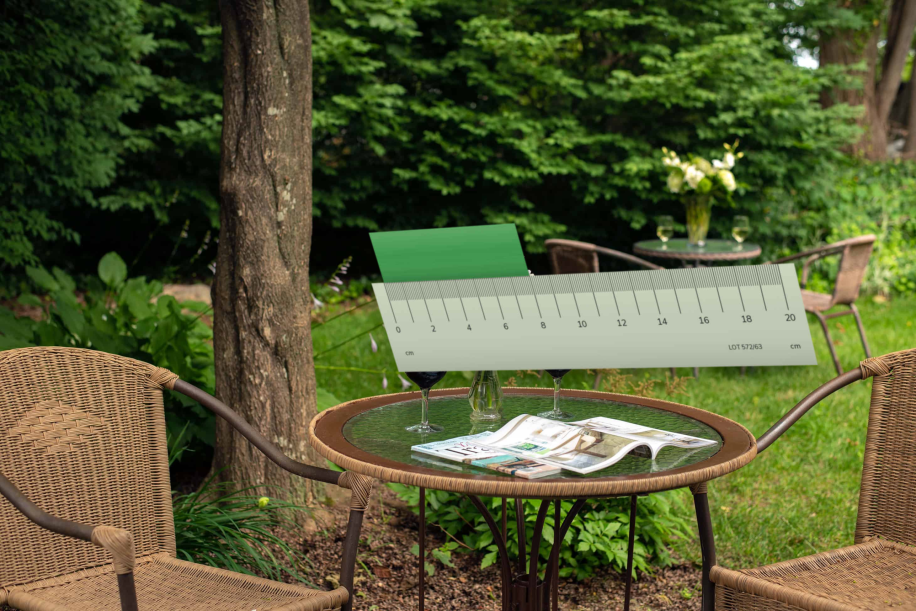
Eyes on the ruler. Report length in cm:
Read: 8 cm
